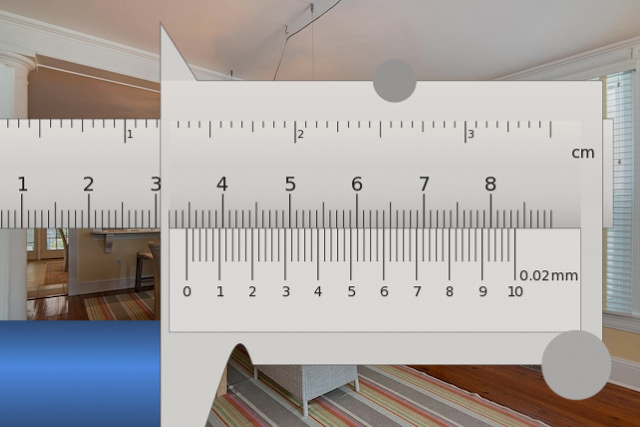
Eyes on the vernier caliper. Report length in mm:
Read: 34.6 mm
